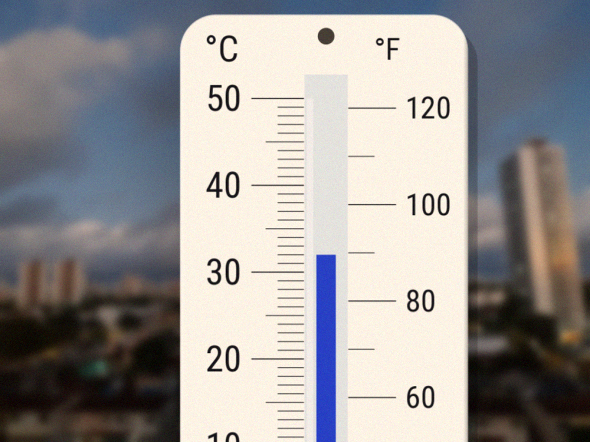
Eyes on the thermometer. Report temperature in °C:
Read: 32 °C
